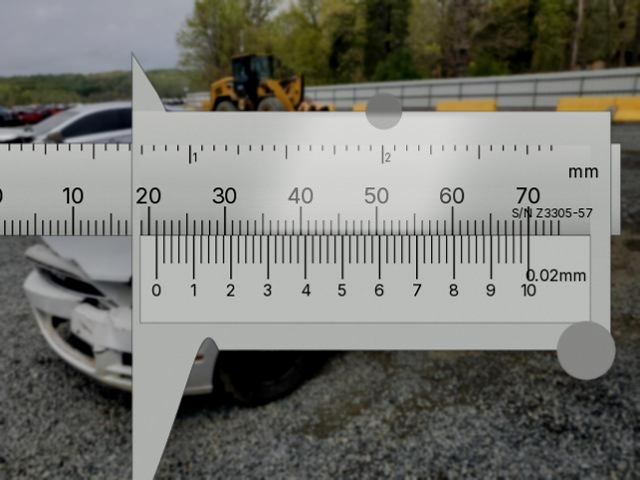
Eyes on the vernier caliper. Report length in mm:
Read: 21.0 mm
